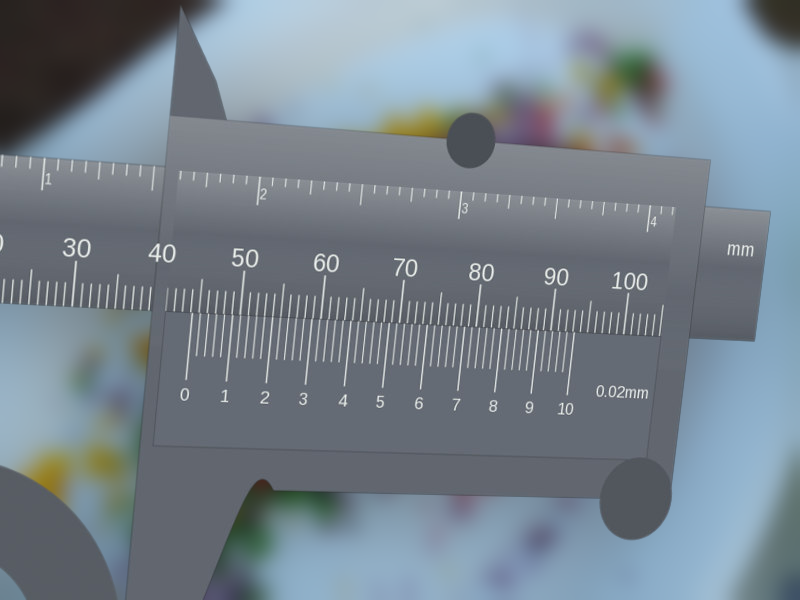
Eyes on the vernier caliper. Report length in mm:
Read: 44.2 mm
